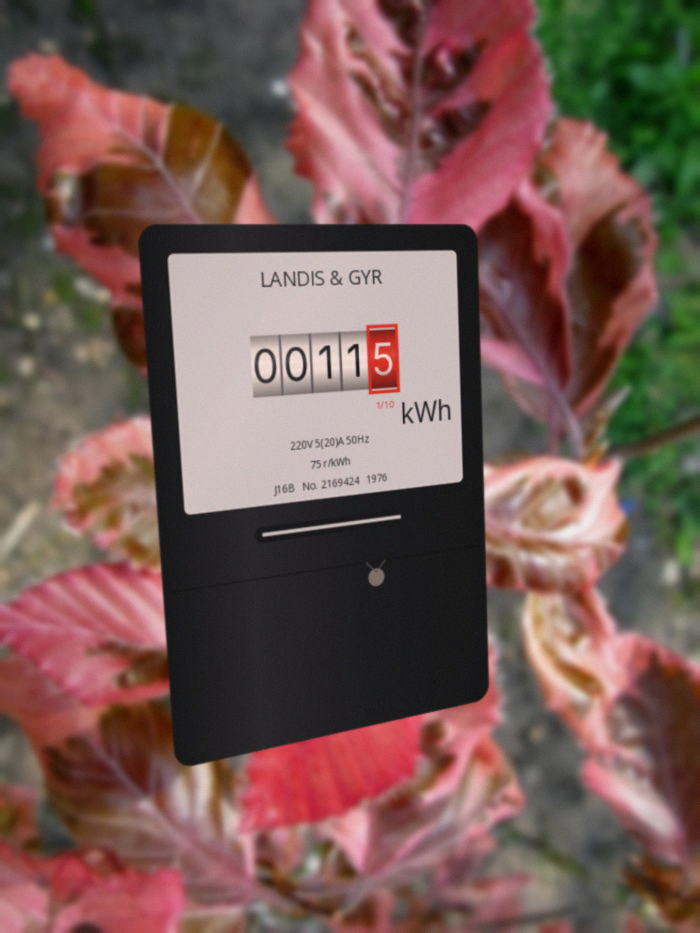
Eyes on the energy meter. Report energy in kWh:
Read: 11.5 kWh
